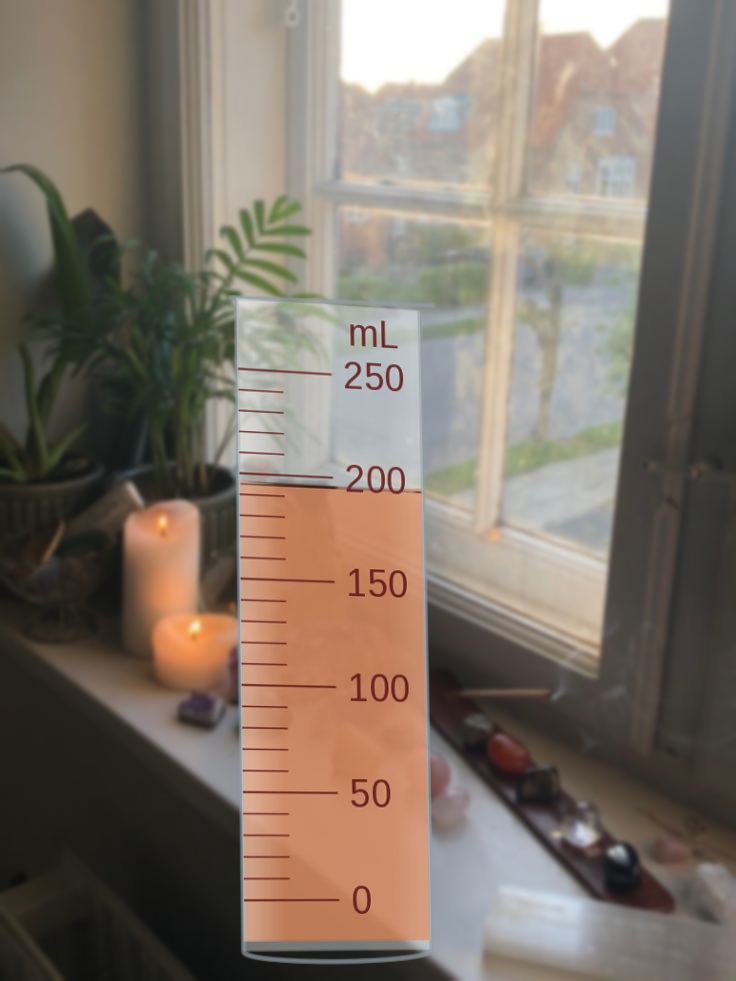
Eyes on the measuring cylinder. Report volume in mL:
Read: 195 mL
